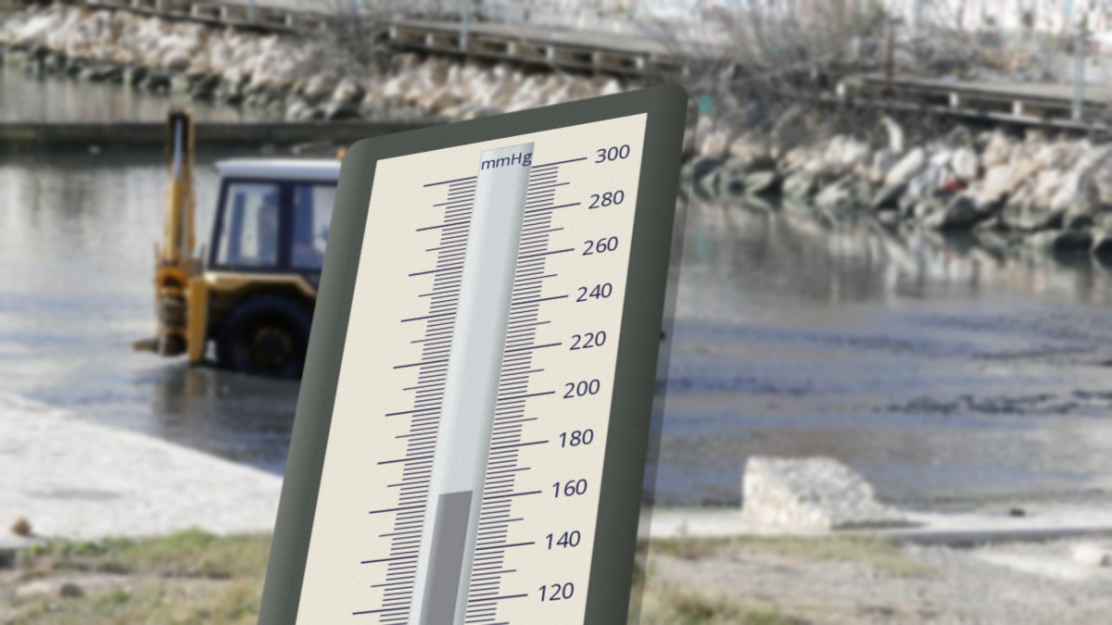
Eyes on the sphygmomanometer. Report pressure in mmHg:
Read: 164 mmHg
